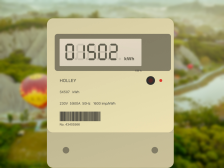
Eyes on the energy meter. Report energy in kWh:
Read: 1502 kWh
